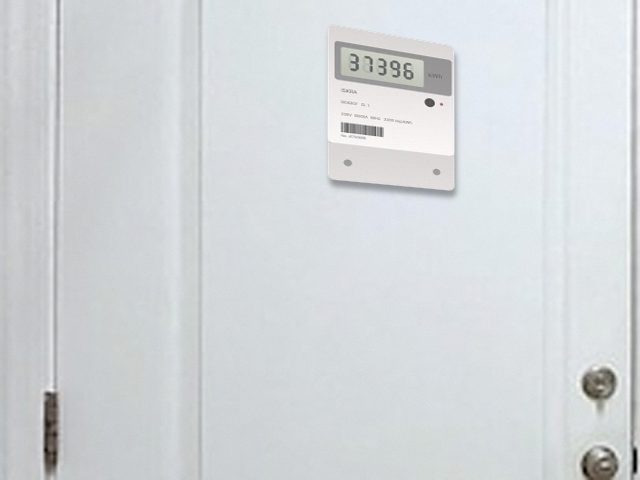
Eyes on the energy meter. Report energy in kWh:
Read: 37396 kWh
